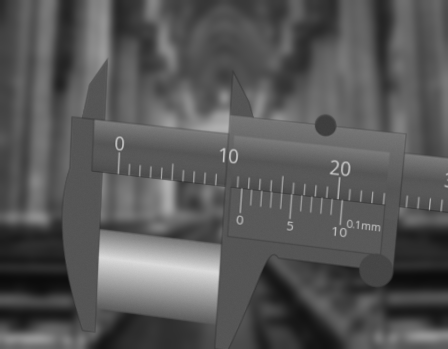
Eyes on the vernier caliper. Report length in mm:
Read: 11.4 mm
